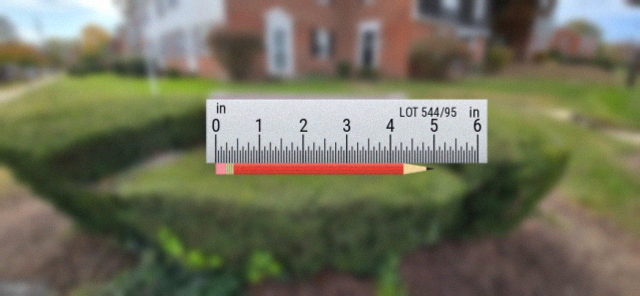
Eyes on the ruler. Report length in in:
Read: 5 in
